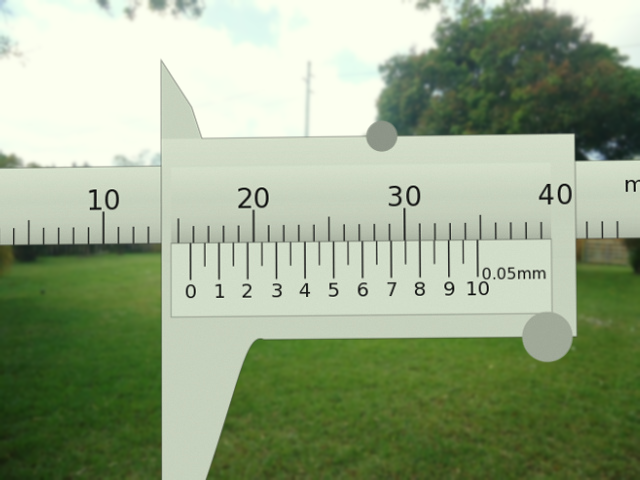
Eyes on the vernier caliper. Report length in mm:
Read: 15.8 mm
